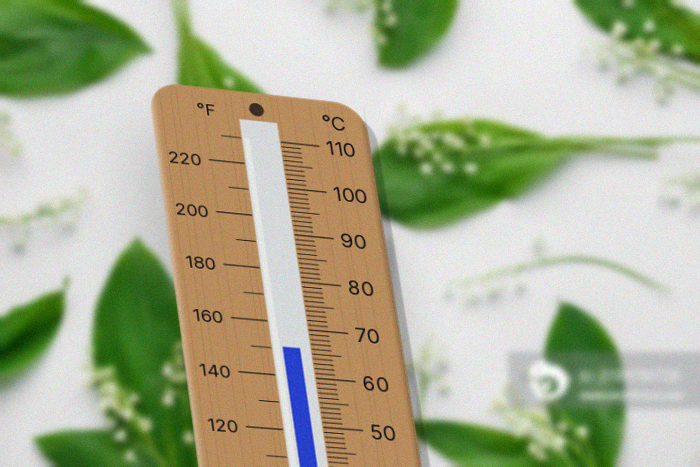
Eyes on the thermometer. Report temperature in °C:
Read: 66 °C
